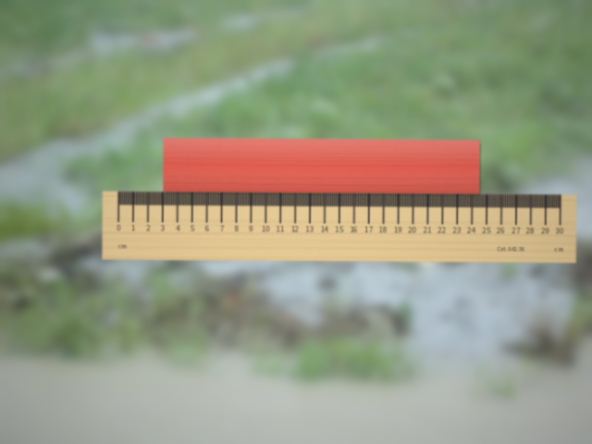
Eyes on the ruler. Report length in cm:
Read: 21.5 cm
